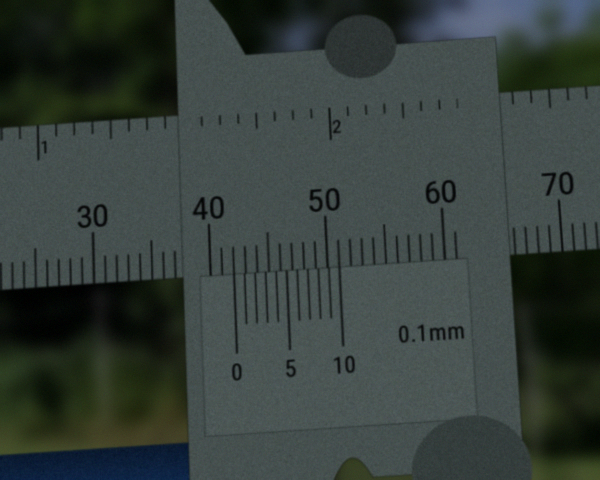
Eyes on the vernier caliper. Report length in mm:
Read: 42.0 mm
